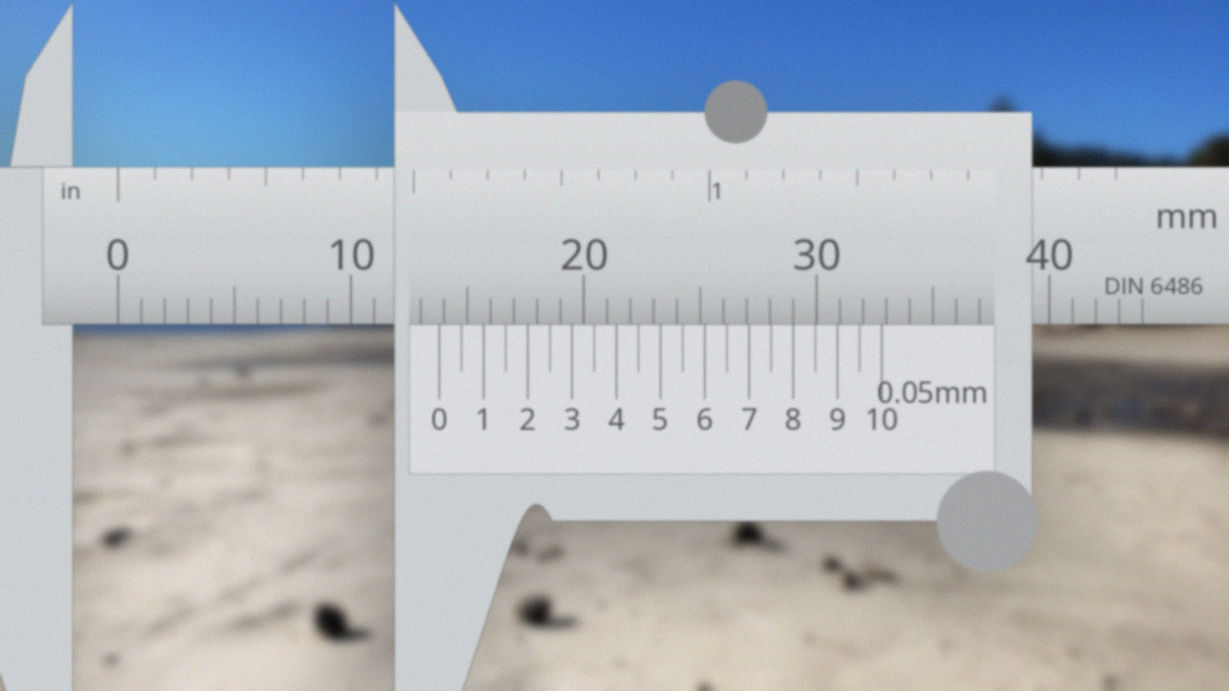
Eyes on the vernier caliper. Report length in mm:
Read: 13.8 mm
